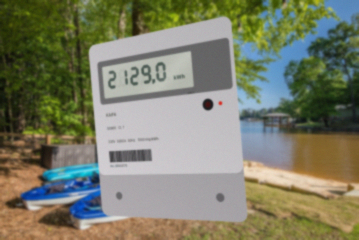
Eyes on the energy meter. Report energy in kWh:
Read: 2129.0 kWh
